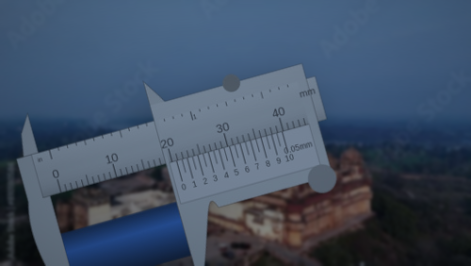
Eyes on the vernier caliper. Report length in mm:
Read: 20.8 mm
